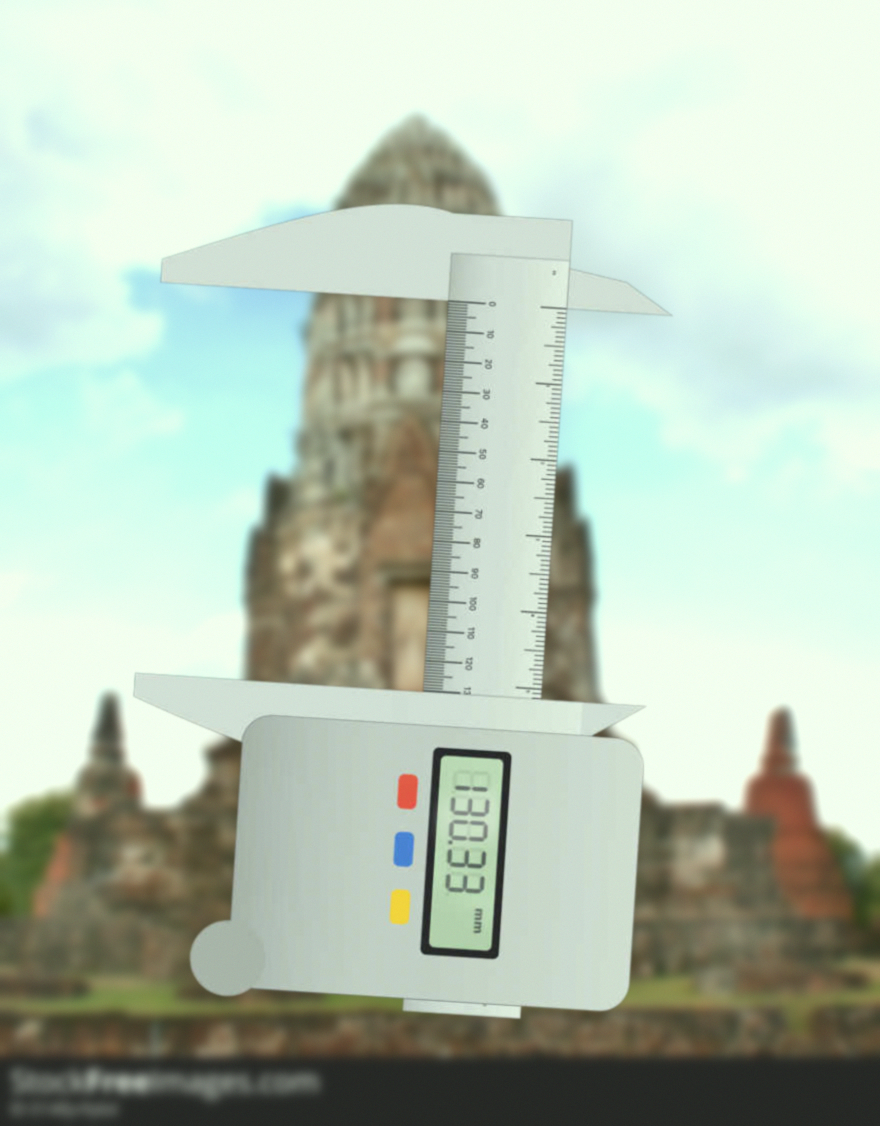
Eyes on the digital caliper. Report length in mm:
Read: 130.33 mm
